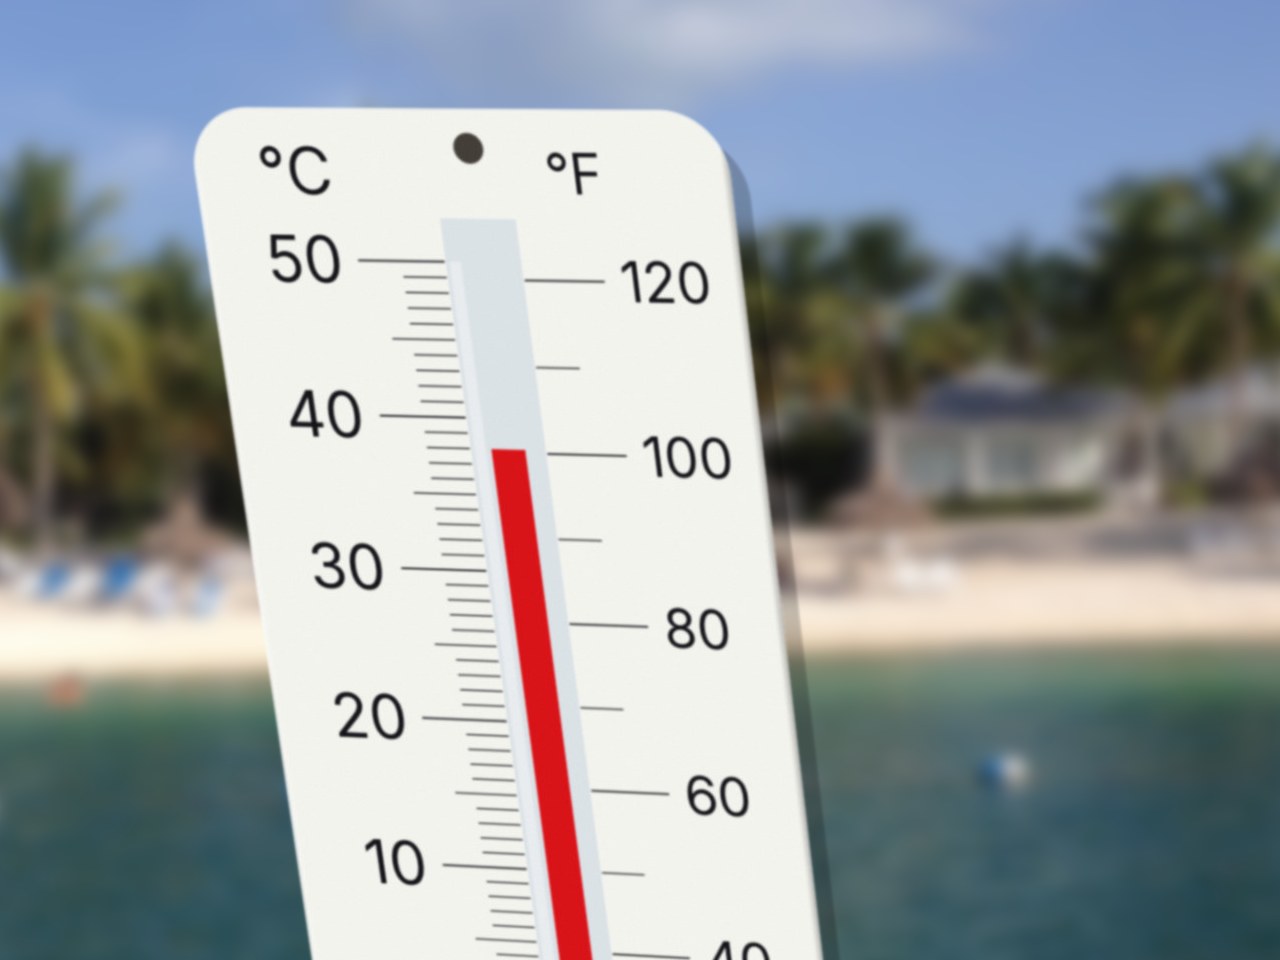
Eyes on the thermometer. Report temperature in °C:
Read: 38 °C
